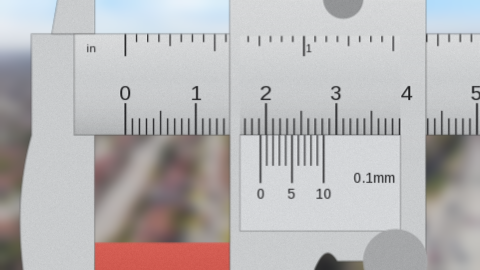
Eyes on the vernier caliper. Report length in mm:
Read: 19.2 mm
